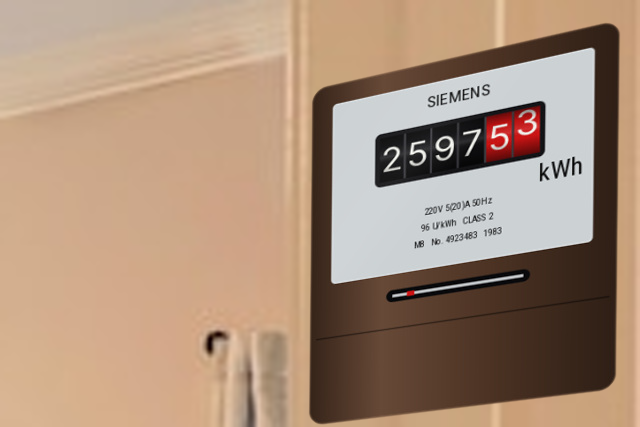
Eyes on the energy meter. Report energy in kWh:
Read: 2597.53 kWh
